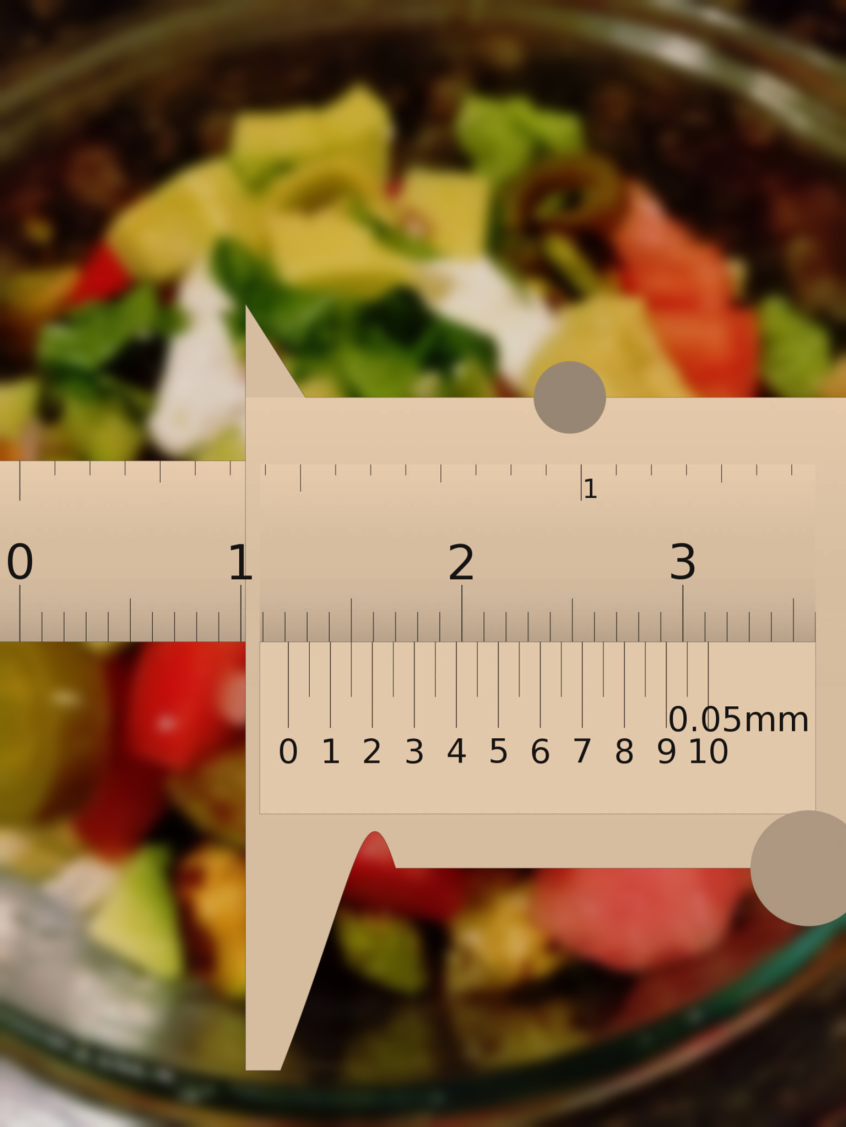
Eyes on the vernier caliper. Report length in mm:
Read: 12.15 mm
